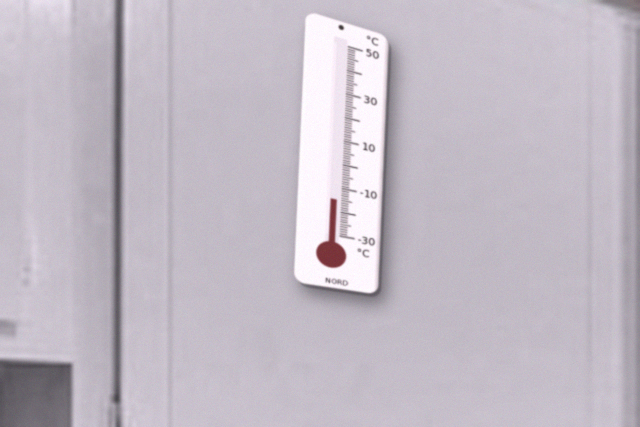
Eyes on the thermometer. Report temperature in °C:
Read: -15 °C
